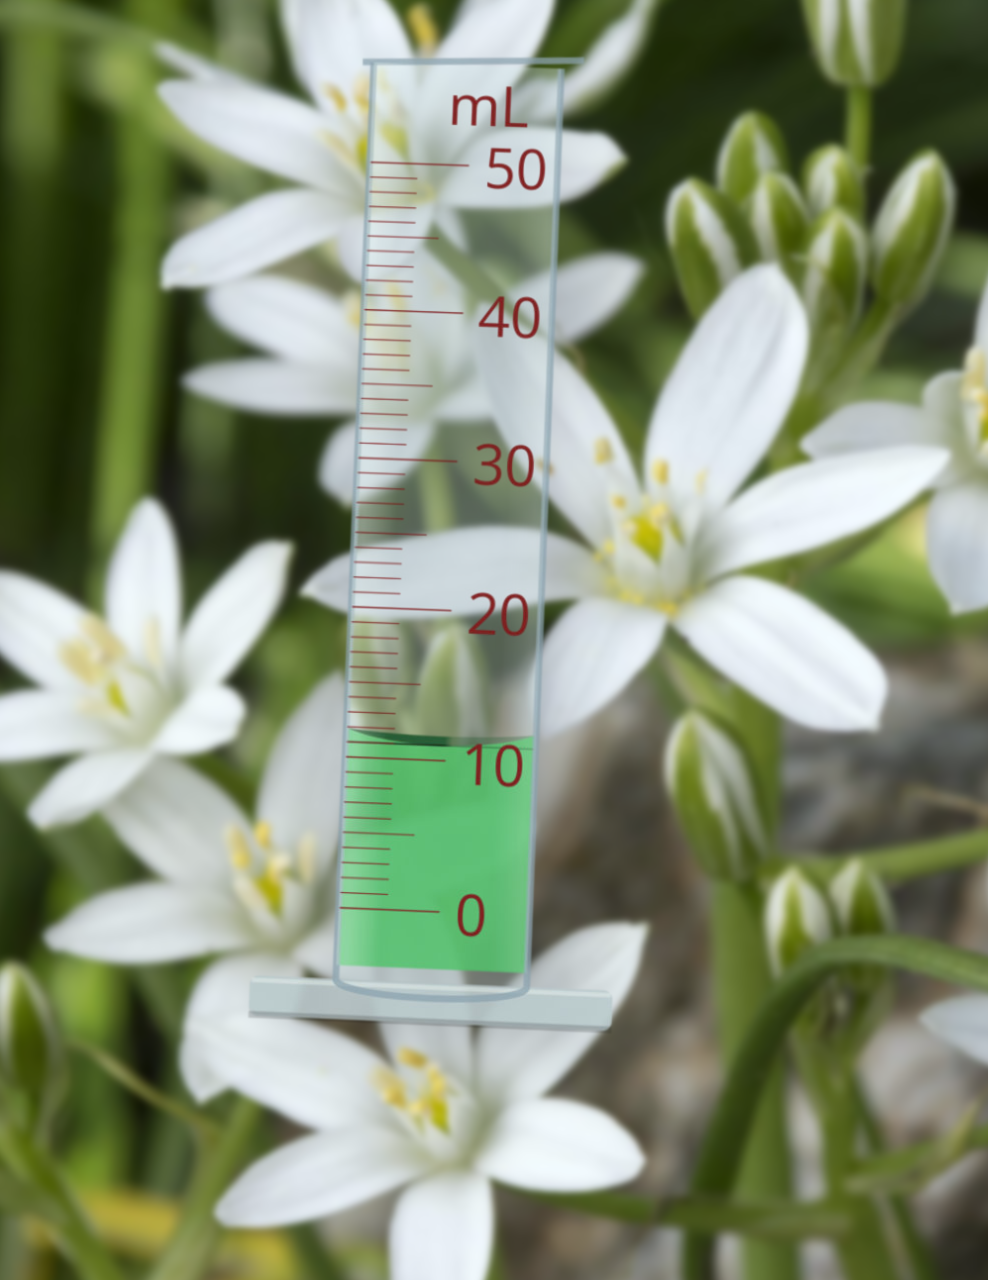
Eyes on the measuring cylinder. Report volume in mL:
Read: 11 mL
